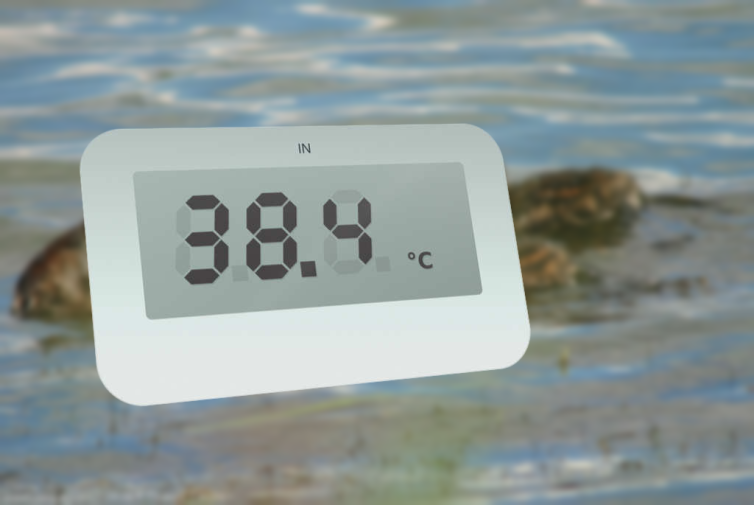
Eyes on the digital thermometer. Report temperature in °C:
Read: 38.4 °C
